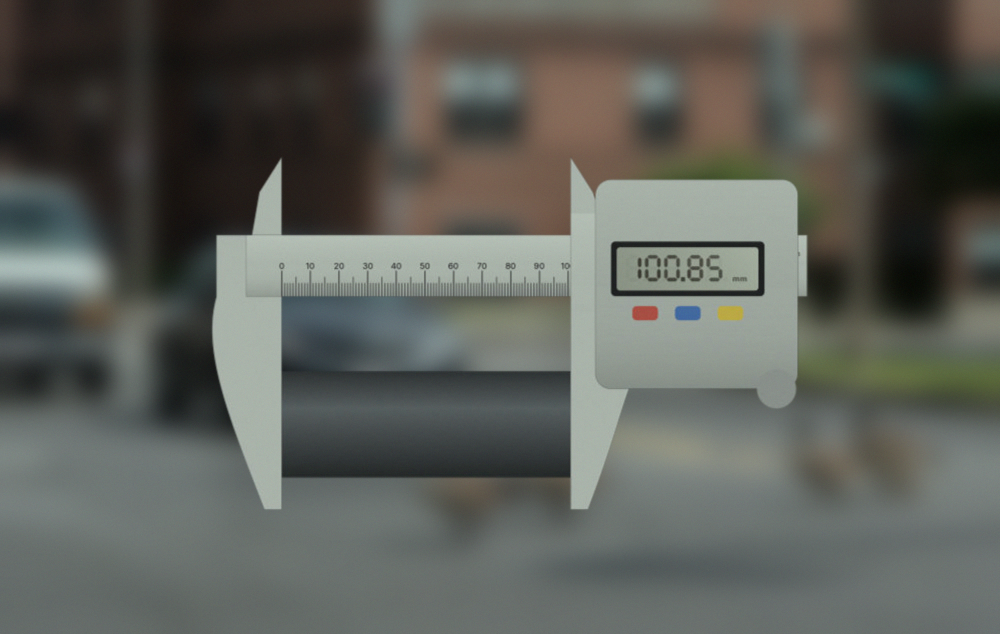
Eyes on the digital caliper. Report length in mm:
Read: 100.85 mm
